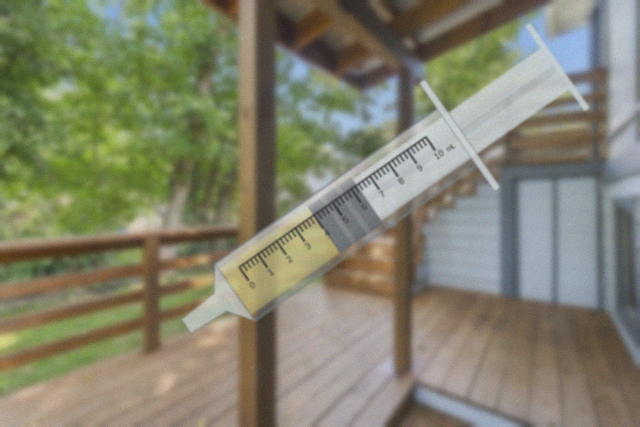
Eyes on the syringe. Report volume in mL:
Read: 4 mL
